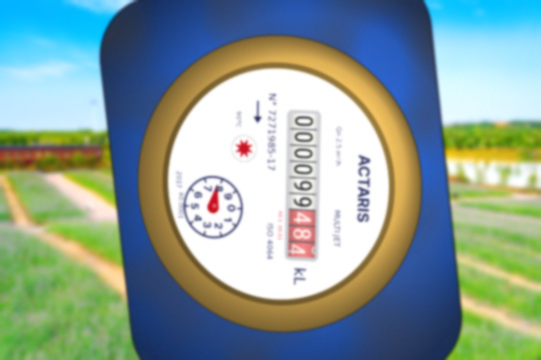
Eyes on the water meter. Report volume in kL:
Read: 99.4837 kL
